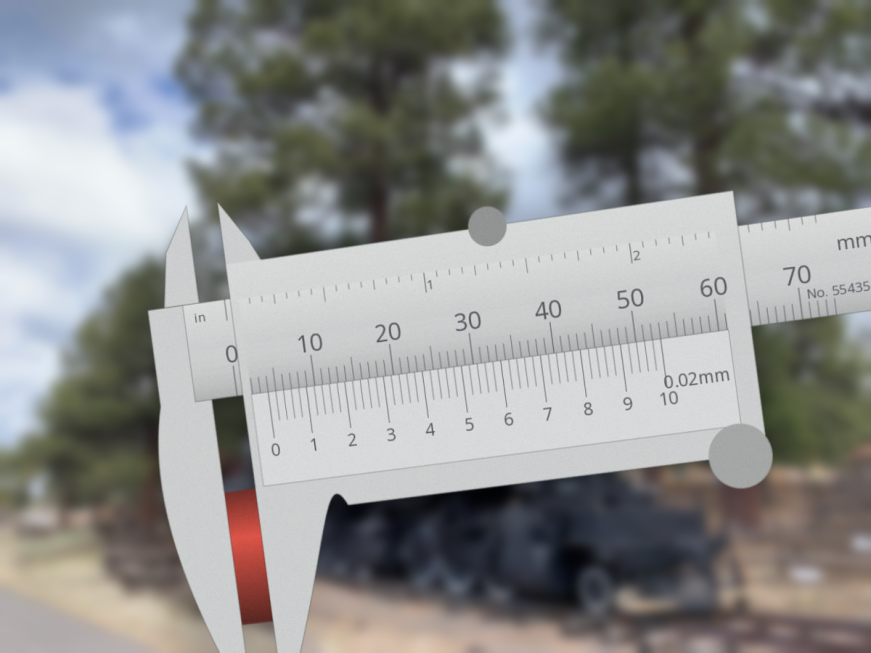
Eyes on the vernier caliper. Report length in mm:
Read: 4.0 mm
